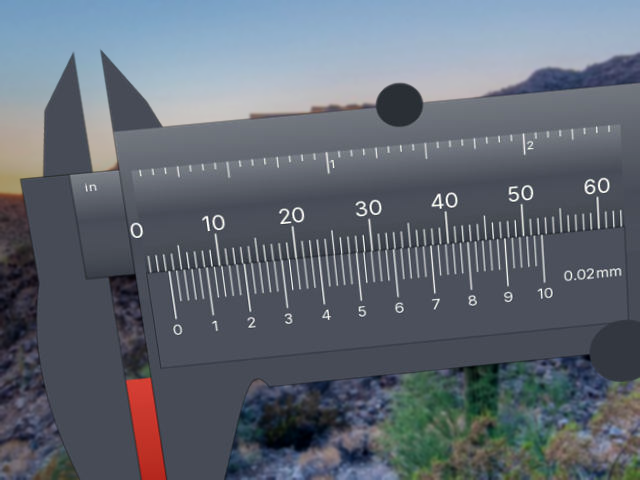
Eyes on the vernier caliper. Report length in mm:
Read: 3.4 mm
